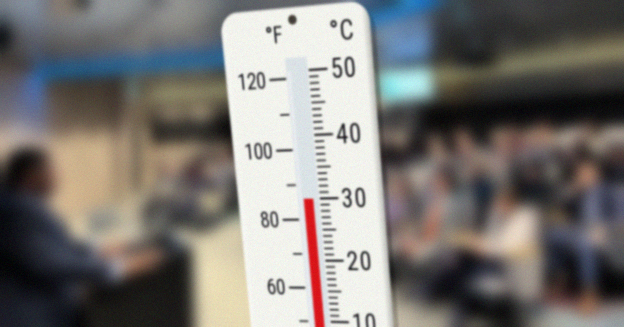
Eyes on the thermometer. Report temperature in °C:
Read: 30 °C
